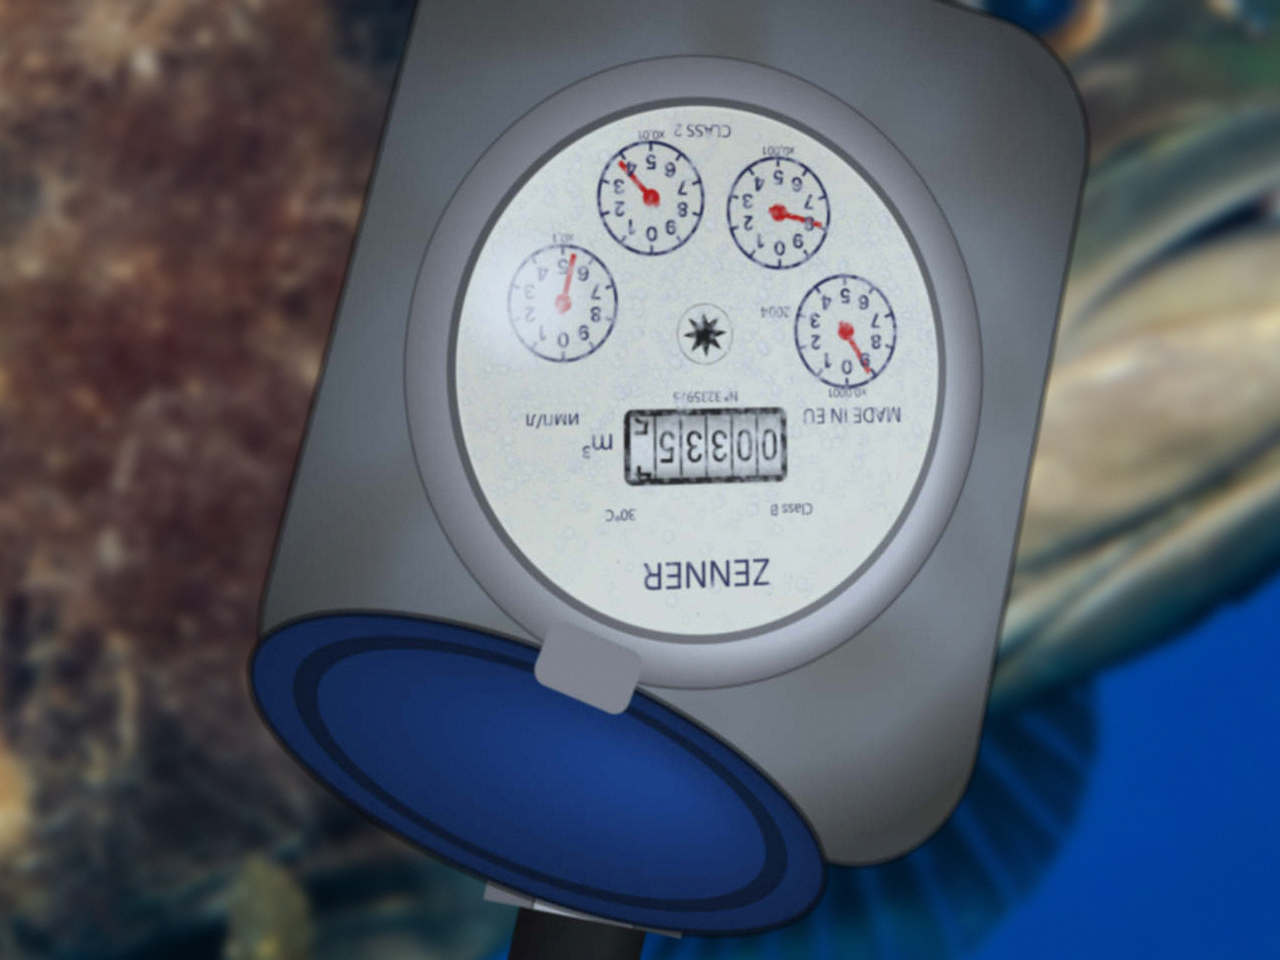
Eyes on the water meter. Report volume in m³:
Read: 3354.5379 m³
